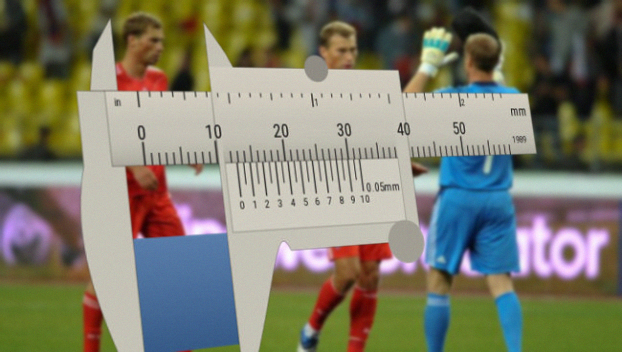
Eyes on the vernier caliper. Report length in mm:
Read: 12.8 mm
